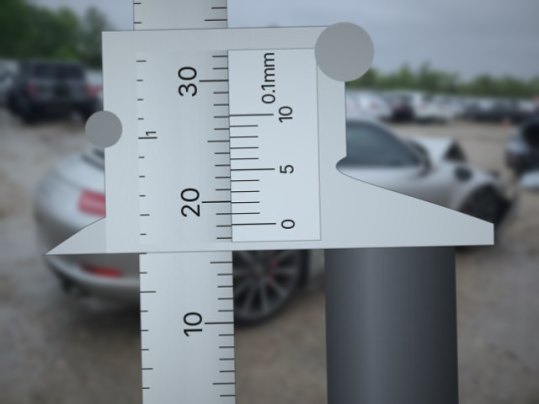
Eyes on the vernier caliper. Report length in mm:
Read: 18.1 mm
